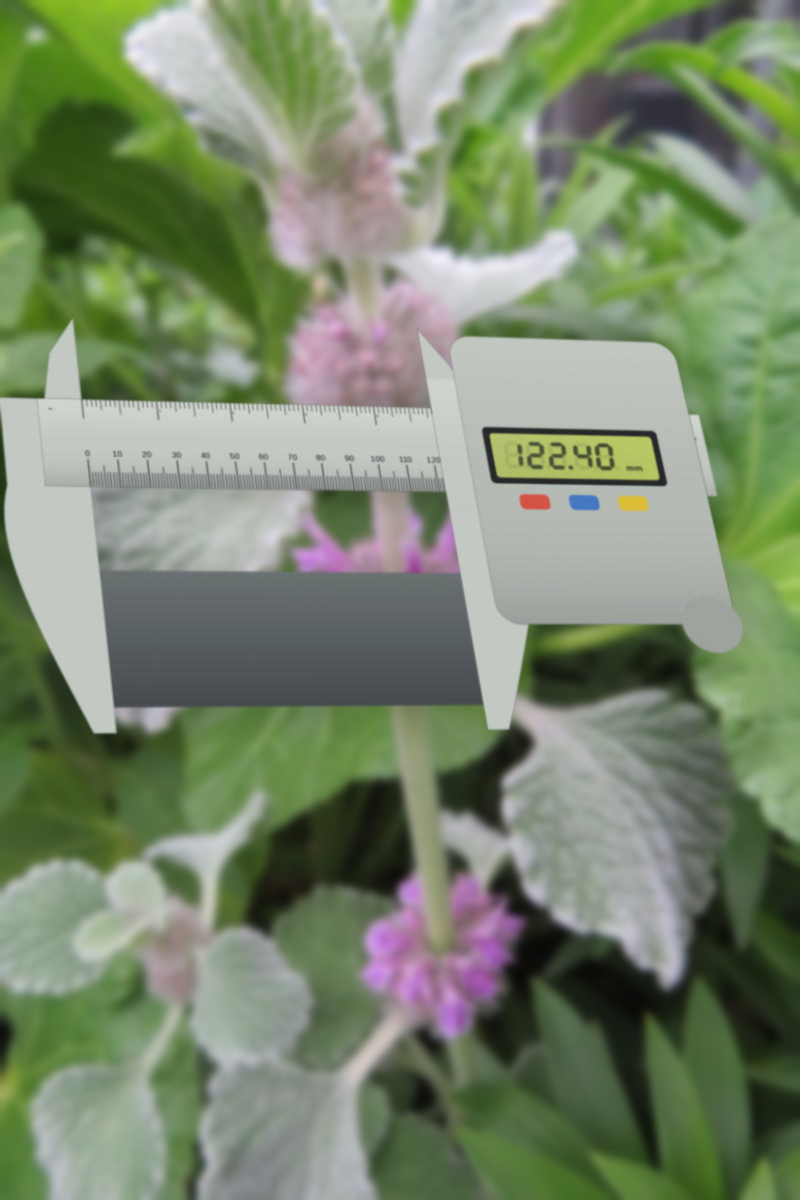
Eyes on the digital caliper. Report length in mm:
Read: 122.40 mm
